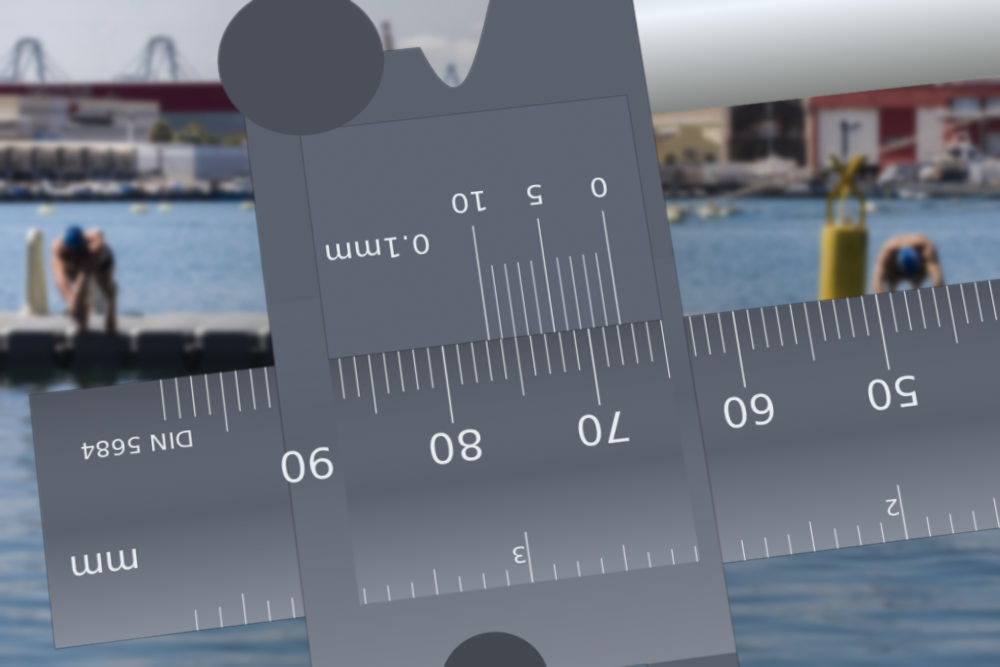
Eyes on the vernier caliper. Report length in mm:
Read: 67.8 mm
